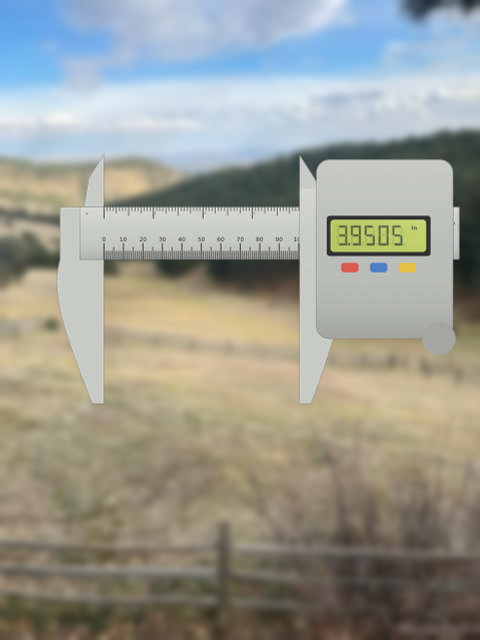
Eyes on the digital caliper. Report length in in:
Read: 3.9505 in
